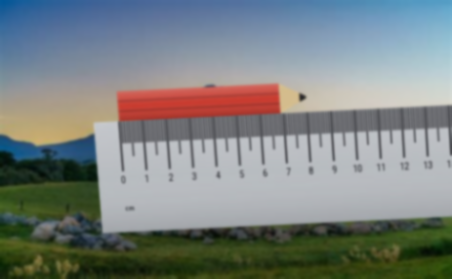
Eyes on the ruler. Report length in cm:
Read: 8 cm
